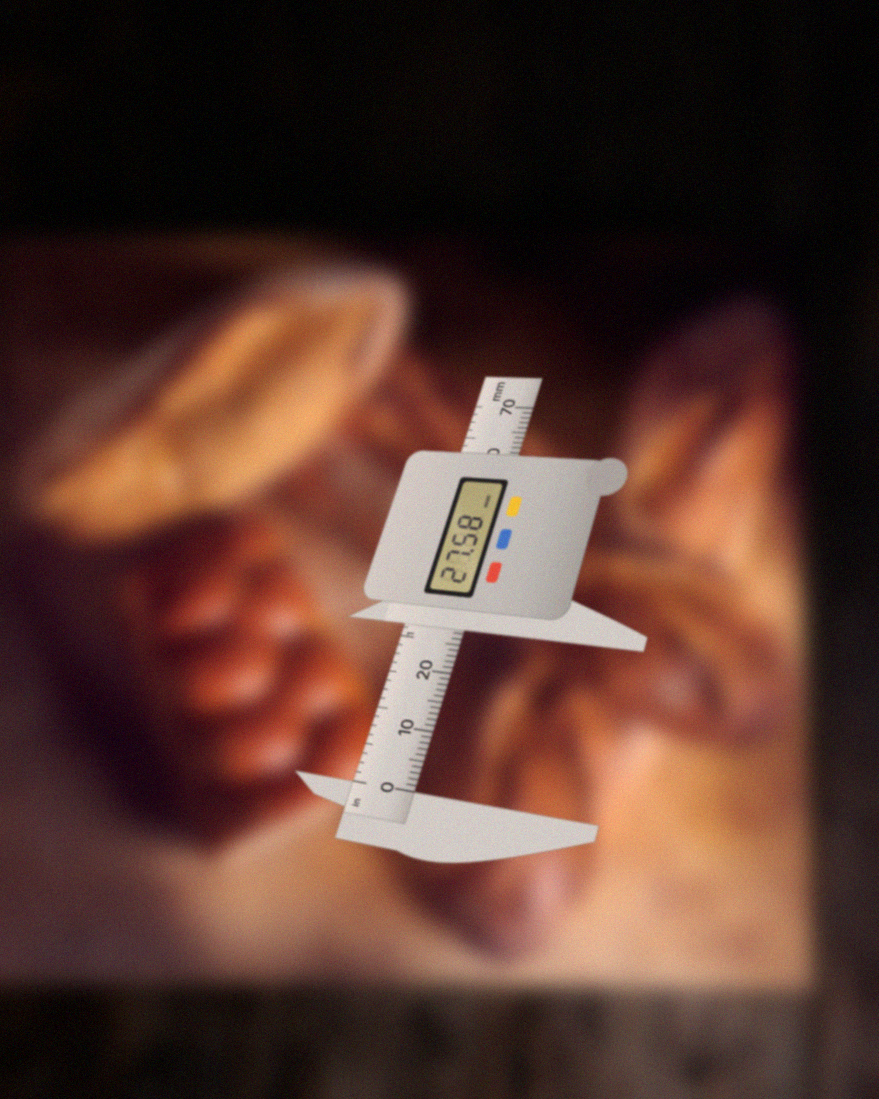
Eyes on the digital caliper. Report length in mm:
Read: 27.58 mm
